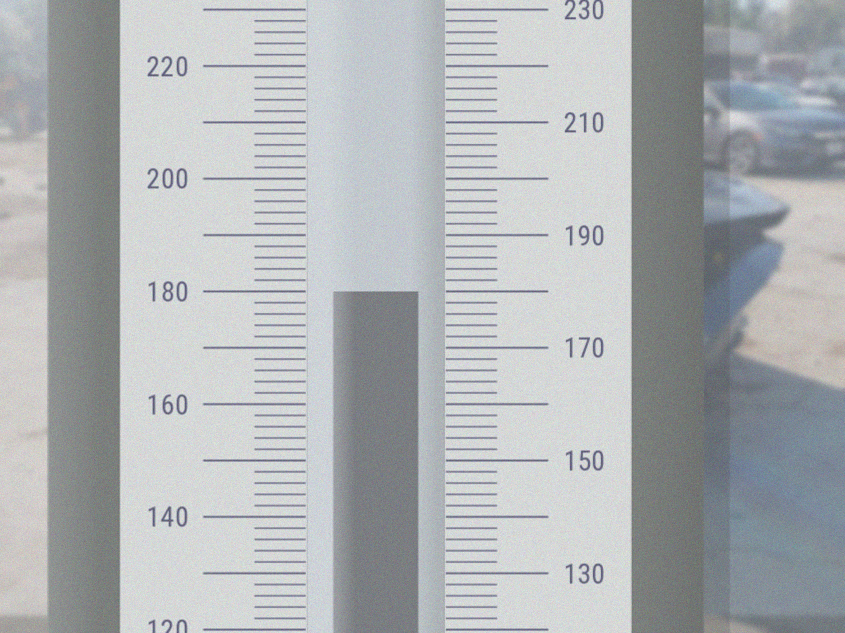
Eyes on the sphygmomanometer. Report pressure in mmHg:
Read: 180 mmHg
